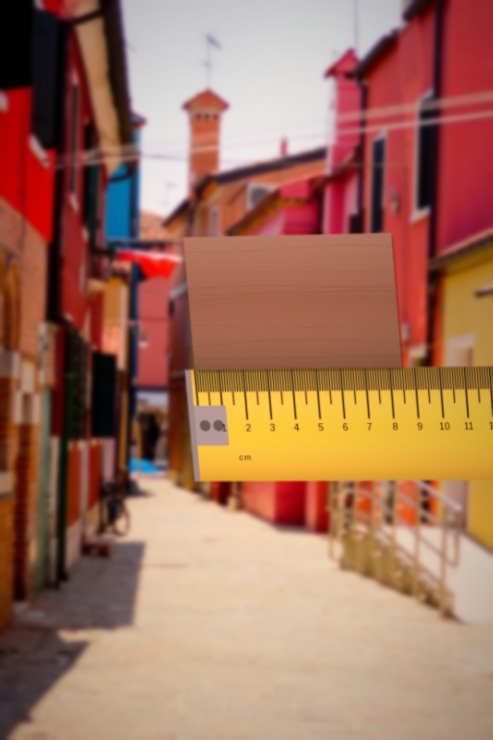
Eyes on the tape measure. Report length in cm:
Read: 8.5 cm
